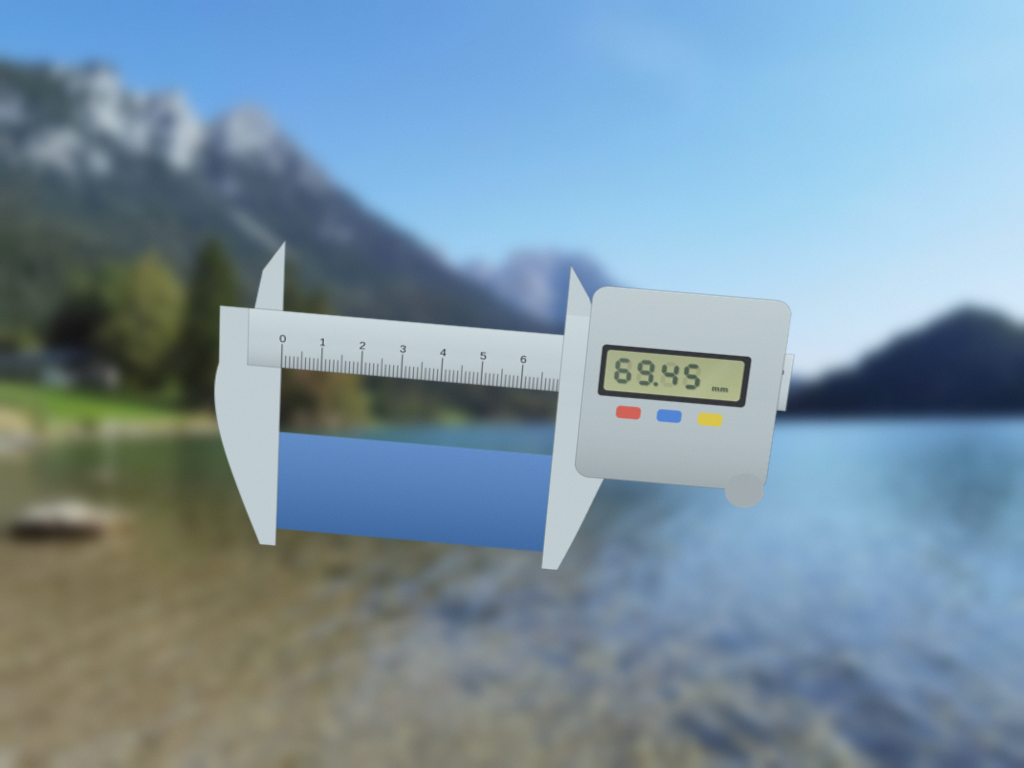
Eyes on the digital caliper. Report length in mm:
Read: 69.45 mm
